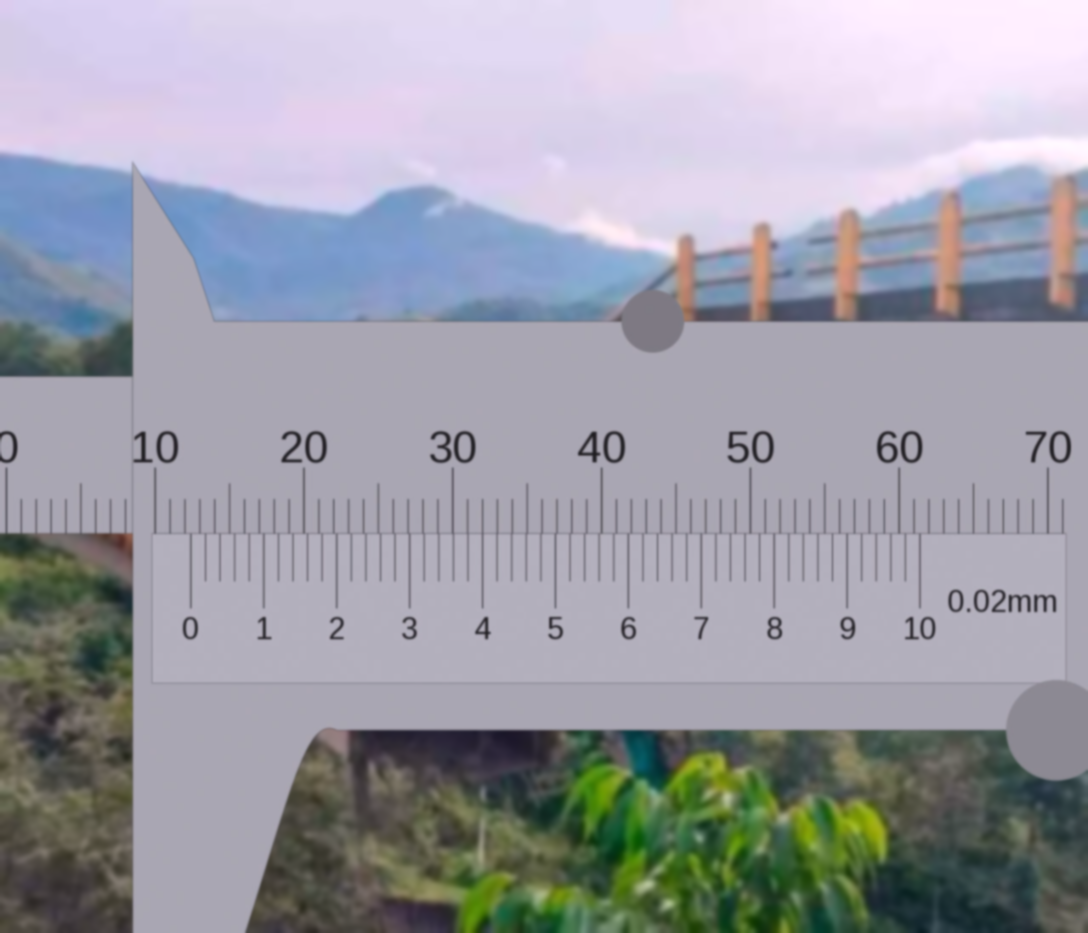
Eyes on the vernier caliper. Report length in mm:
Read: 12.4 mm
